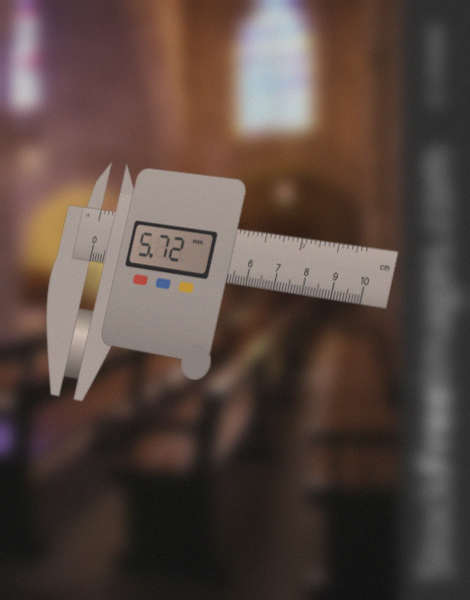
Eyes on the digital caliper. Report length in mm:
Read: 5.72 mm
